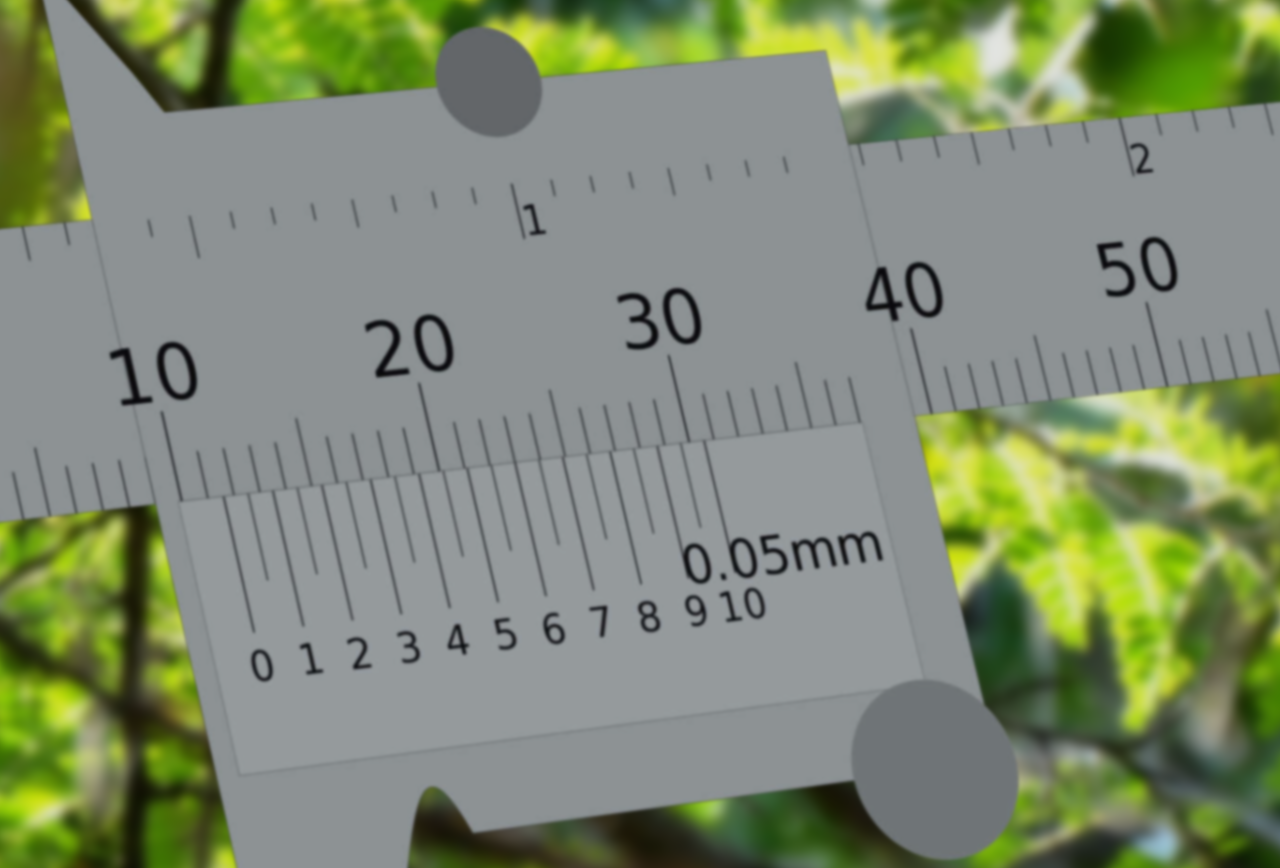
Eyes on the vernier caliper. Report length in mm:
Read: 11.6 mm
